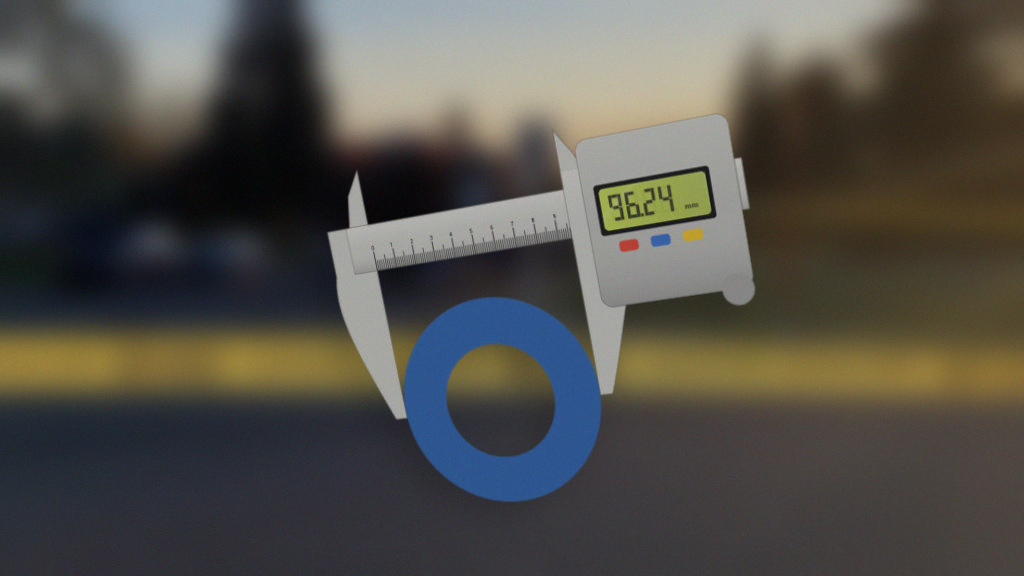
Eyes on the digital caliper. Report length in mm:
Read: 96.24 mm
